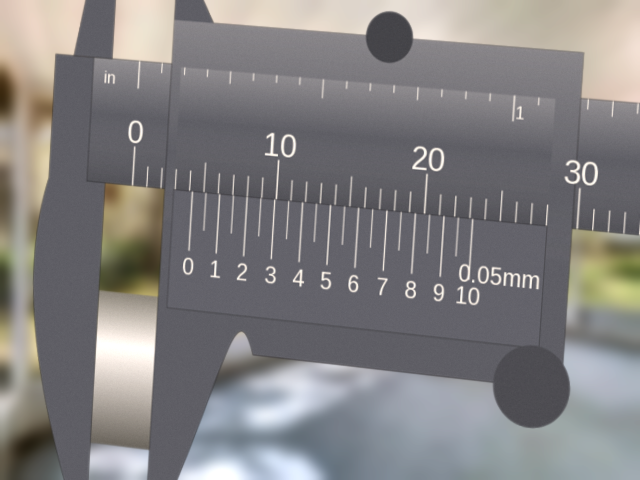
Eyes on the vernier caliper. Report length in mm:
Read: 4.2 mm
